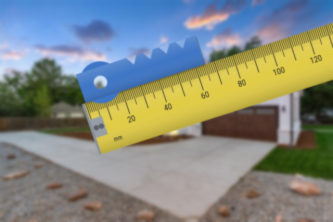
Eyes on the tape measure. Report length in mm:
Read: 65 mm
